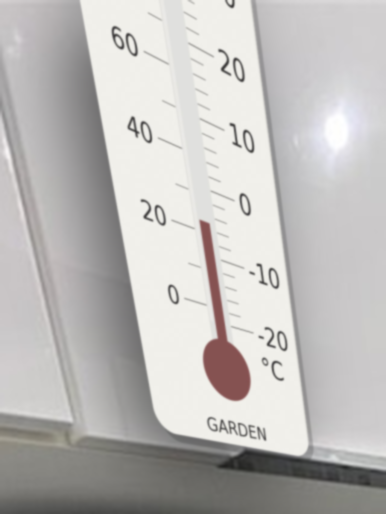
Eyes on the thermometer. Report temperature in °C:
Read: -5 °C
